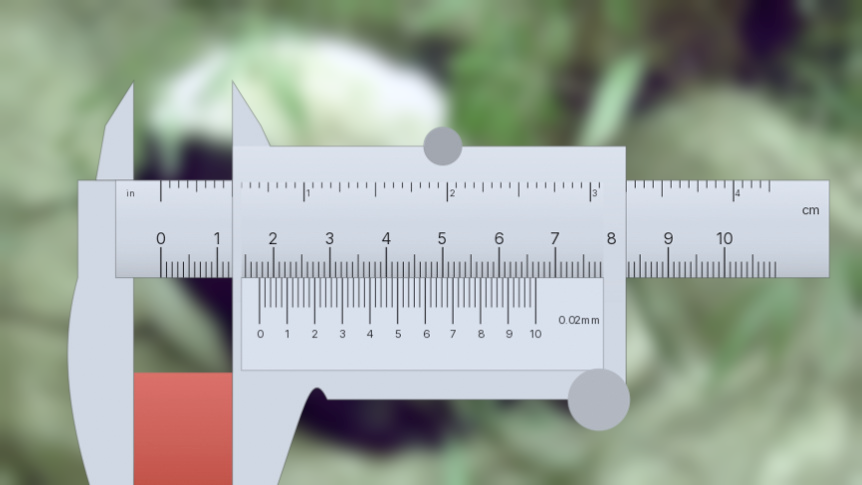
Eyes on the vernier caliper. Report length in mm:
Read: 17.5 mm
